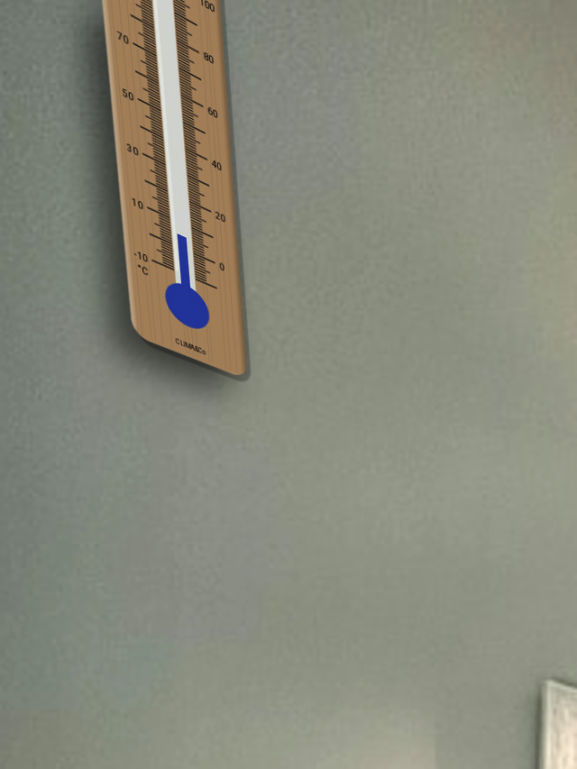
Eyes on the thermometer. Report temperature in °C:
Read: 5 °C
